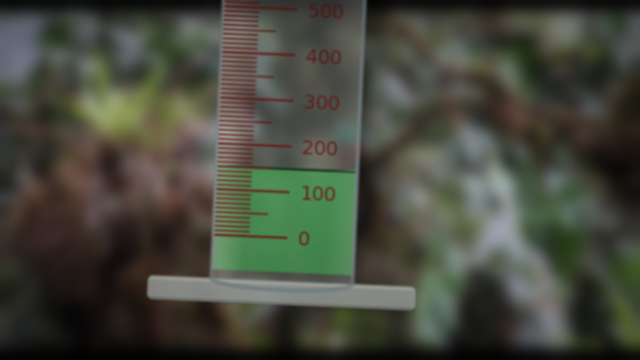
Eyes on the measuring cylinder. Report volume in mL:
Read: 150 mL
